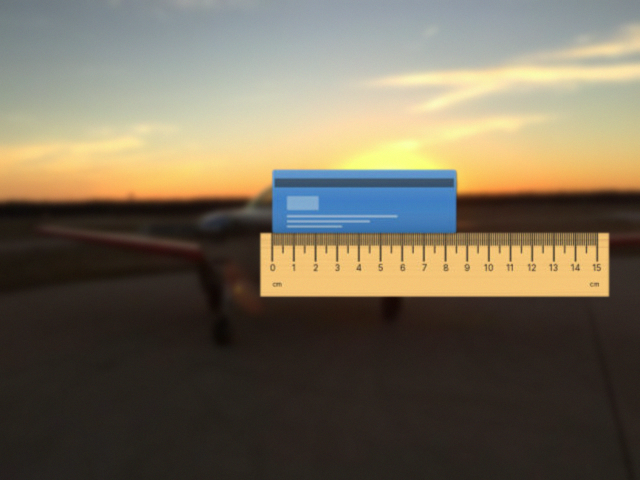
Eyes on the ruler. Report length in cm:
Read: 8.5 cm
